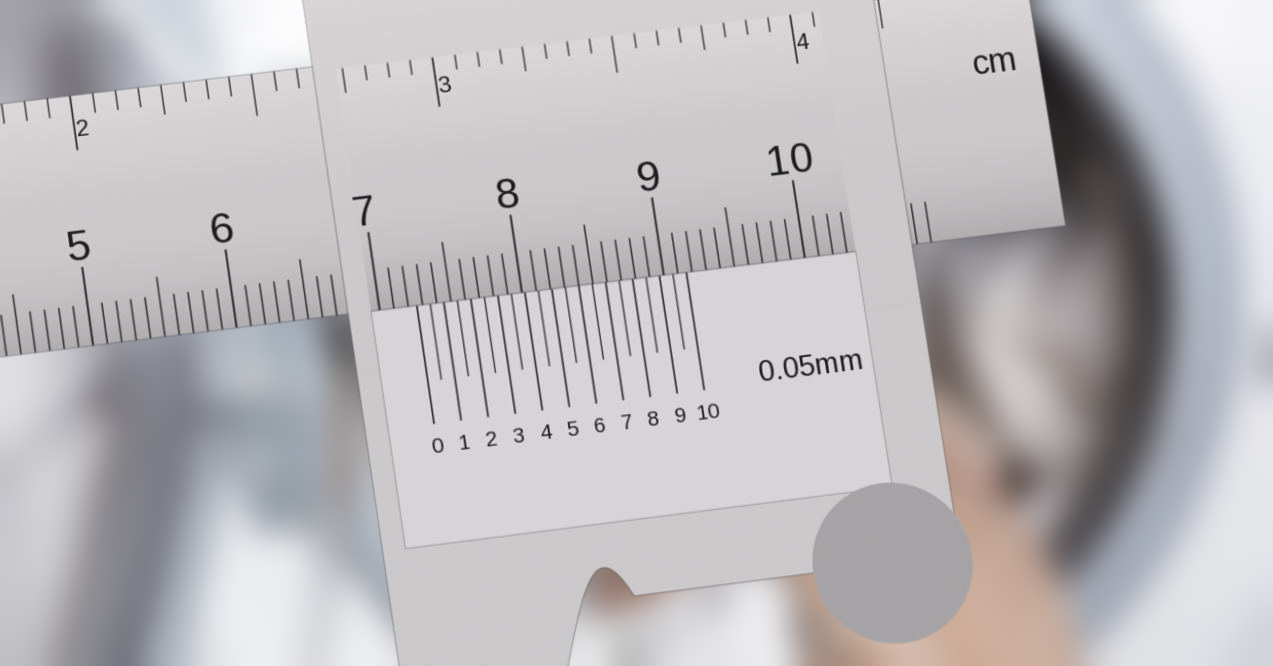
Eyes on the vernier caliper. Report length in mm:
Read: 72.6 mm
